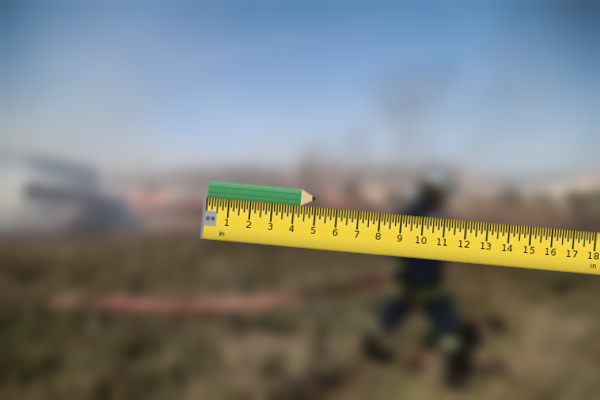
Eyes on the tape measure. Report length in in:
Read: 5 in
